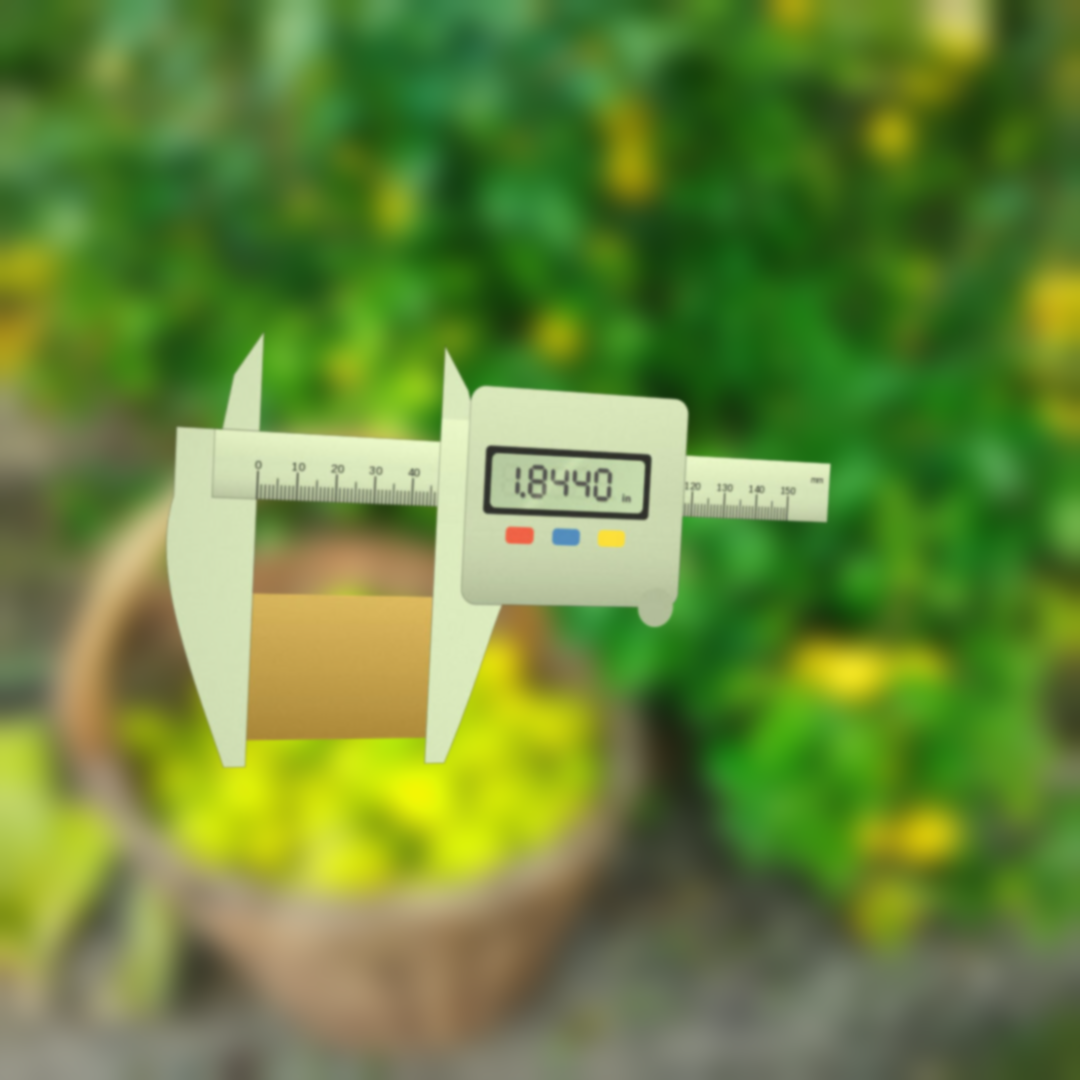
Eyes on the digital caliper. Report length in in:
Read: 1.8440 in
